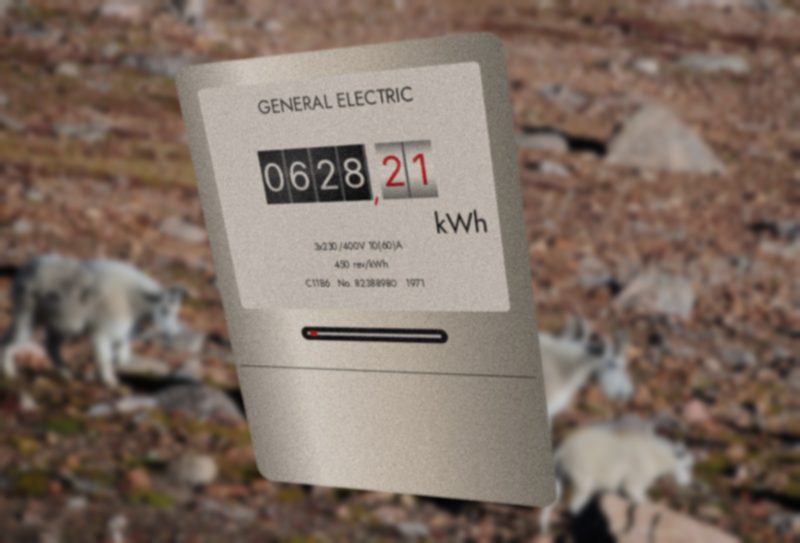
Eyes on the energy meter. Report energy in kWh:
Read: 628.21 kWh
